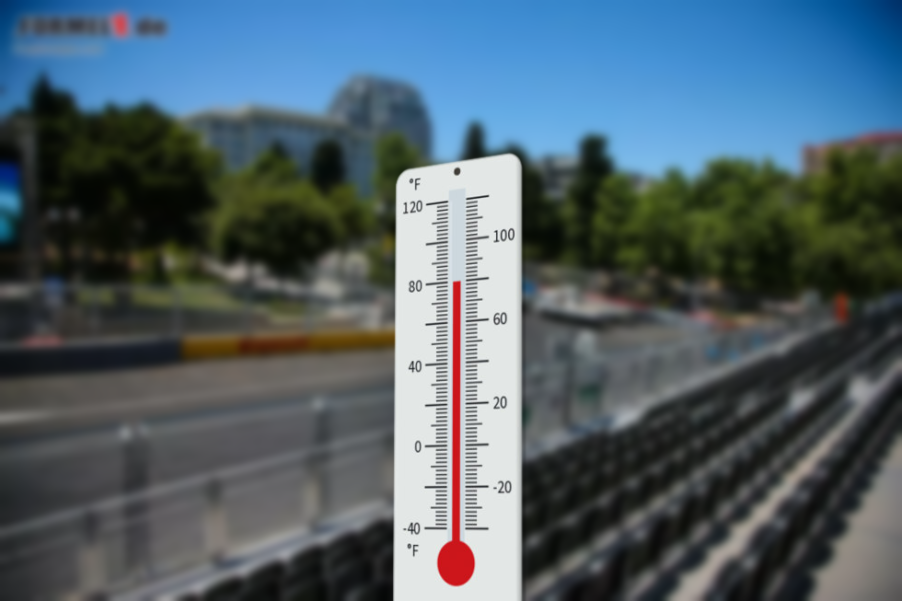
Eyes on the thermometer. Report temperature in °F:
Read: 80 °F
